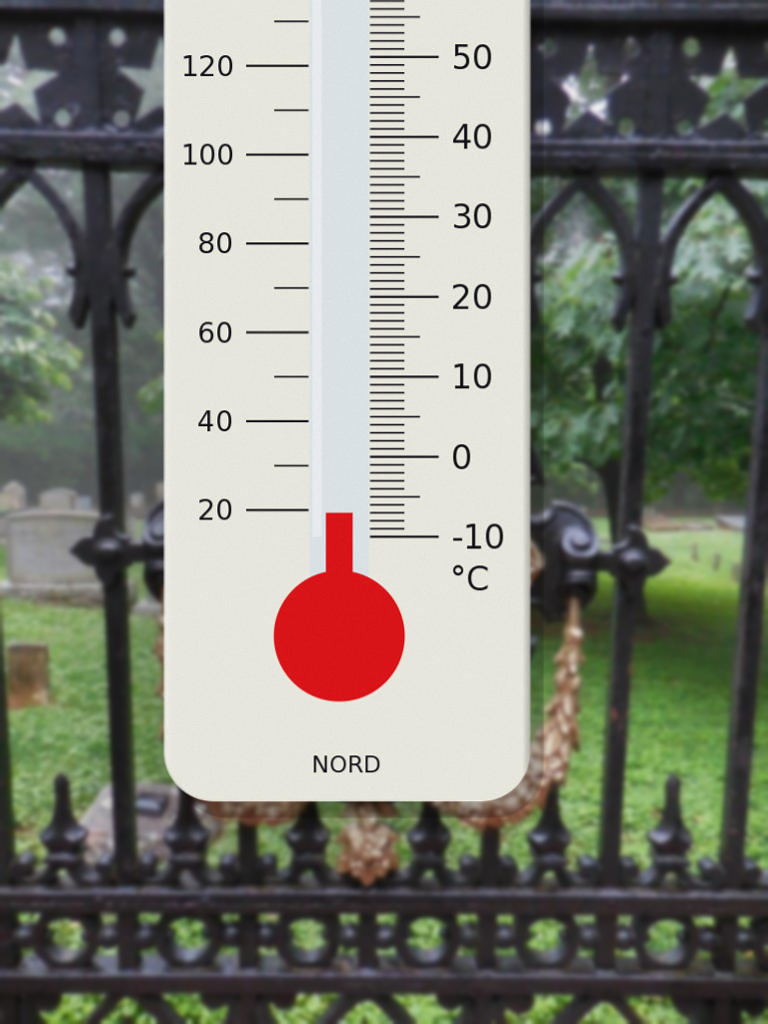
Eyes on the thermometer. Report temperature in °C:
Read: -7 °C
